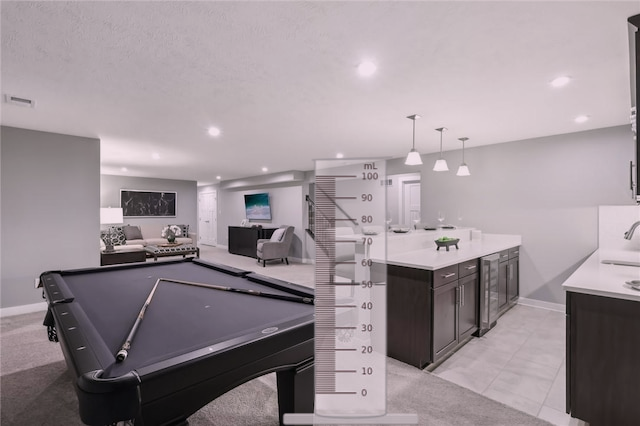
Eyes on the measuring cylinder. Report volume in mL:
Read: 50 mL
